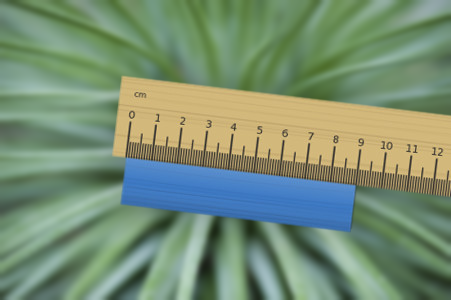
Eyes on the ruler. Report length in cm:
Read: 9 cm
